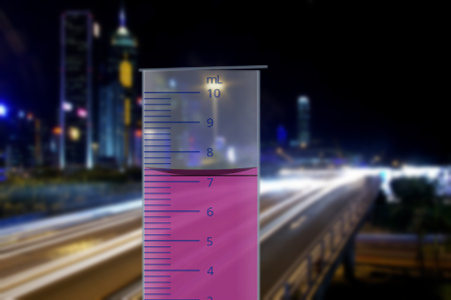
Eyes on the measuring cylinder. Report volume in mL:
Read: 7.2 mL
